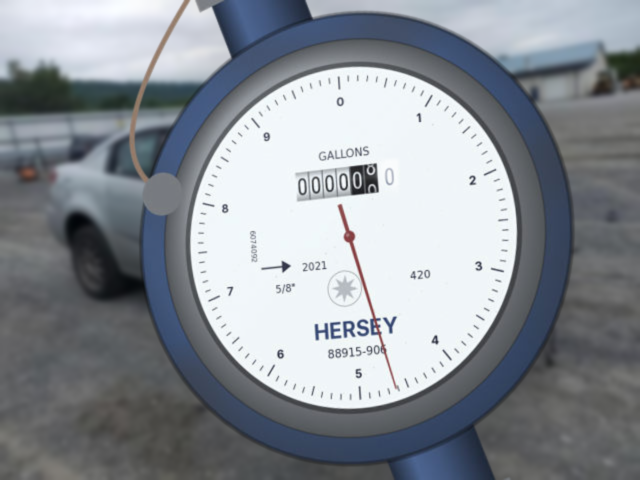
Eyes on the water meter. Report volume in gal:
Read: 84.6 gal
